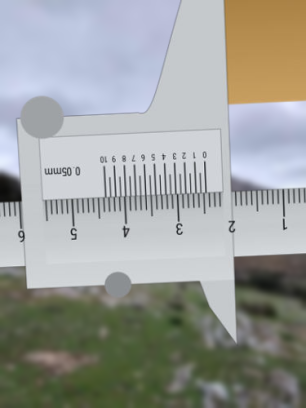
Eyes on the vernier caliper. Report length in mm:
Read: 24.6 mm
